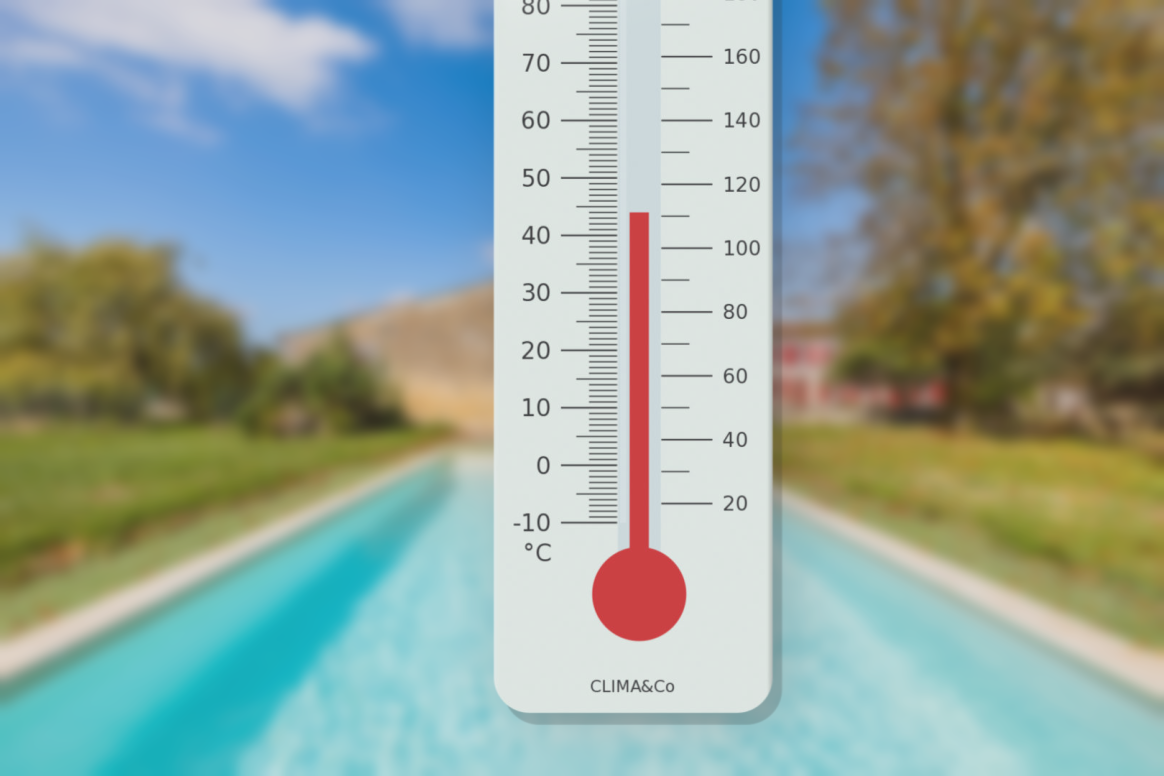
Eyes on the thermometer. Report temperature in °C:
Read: 44 °C
